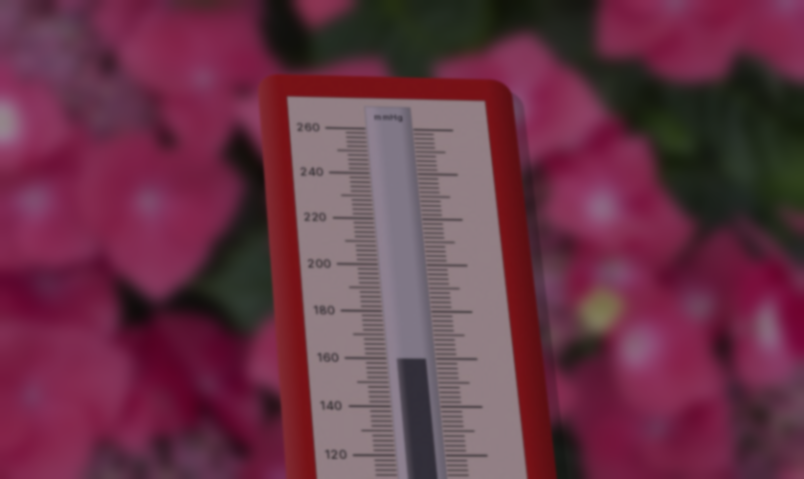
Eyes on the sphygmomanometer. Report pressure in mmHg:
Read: 160 mmHg
